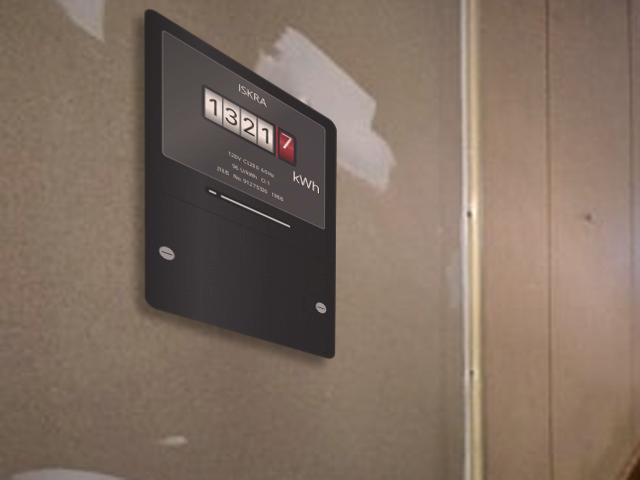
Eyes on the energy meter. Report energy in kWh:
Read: 1321.7 kWh
